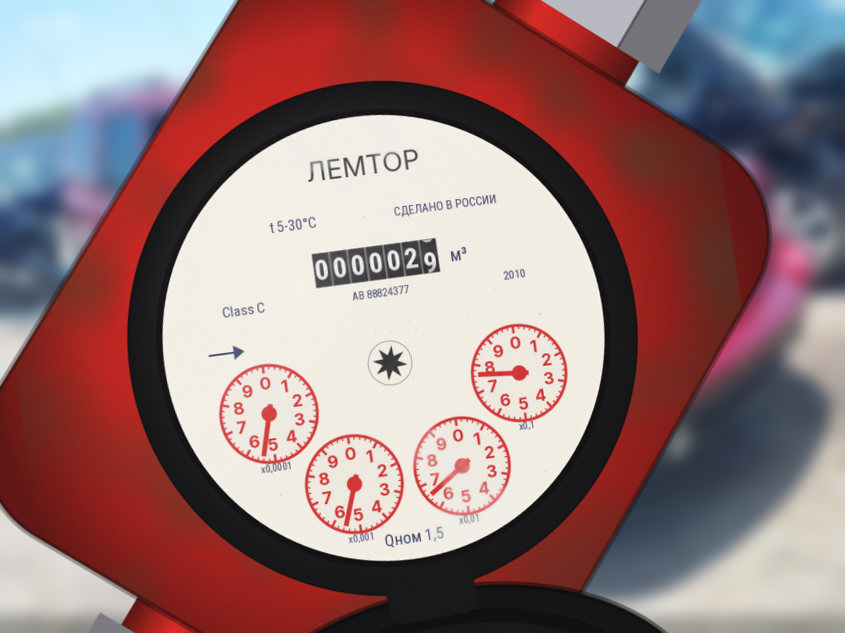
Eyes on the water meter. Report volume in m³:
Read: 28.7655 m³
